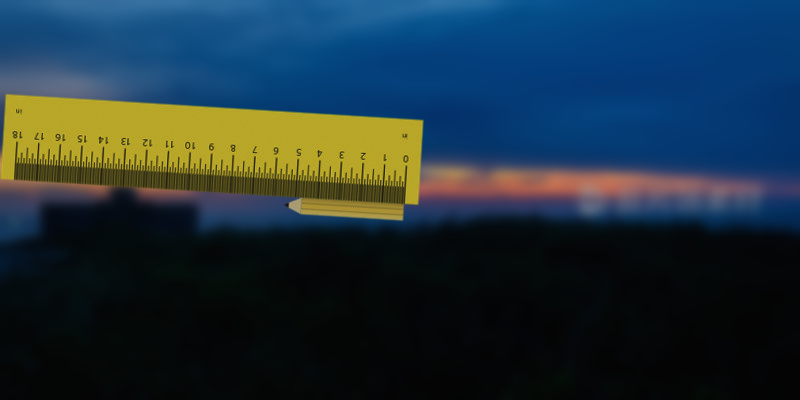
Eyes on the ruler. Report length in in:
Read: 5.5 in
